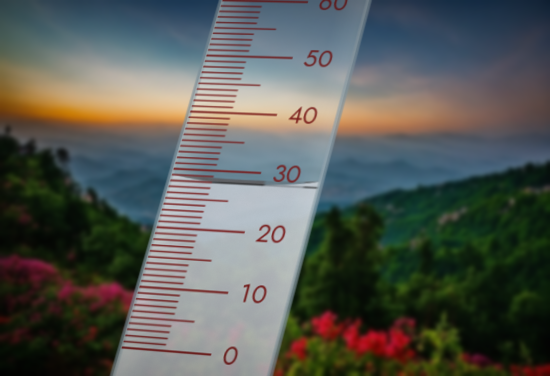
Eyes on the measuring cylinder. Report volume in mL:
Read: 28 mL
